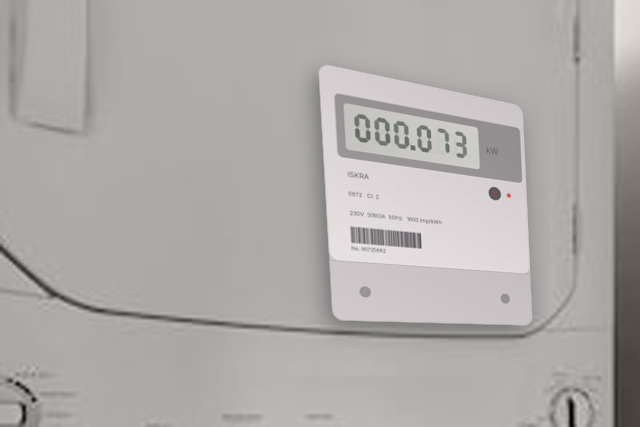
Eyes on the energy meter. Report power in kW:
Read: 0.073 kW
